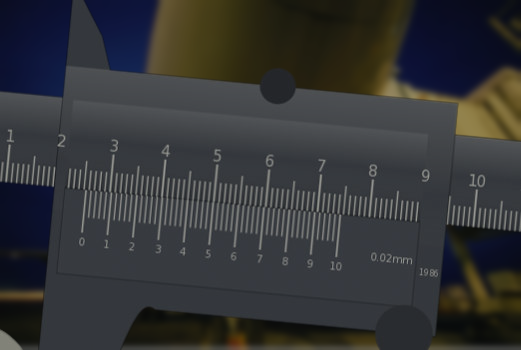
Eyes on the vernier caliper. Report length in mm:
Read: 25.4 mm
